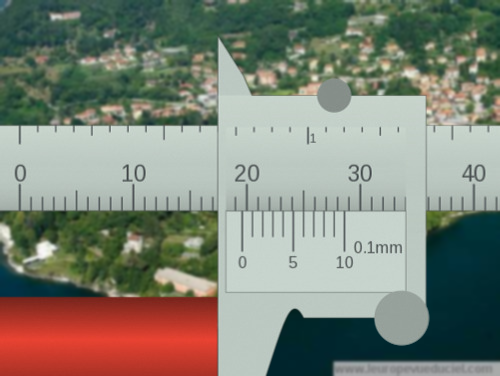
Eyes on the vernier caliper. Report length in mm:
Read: 19.6 mm
